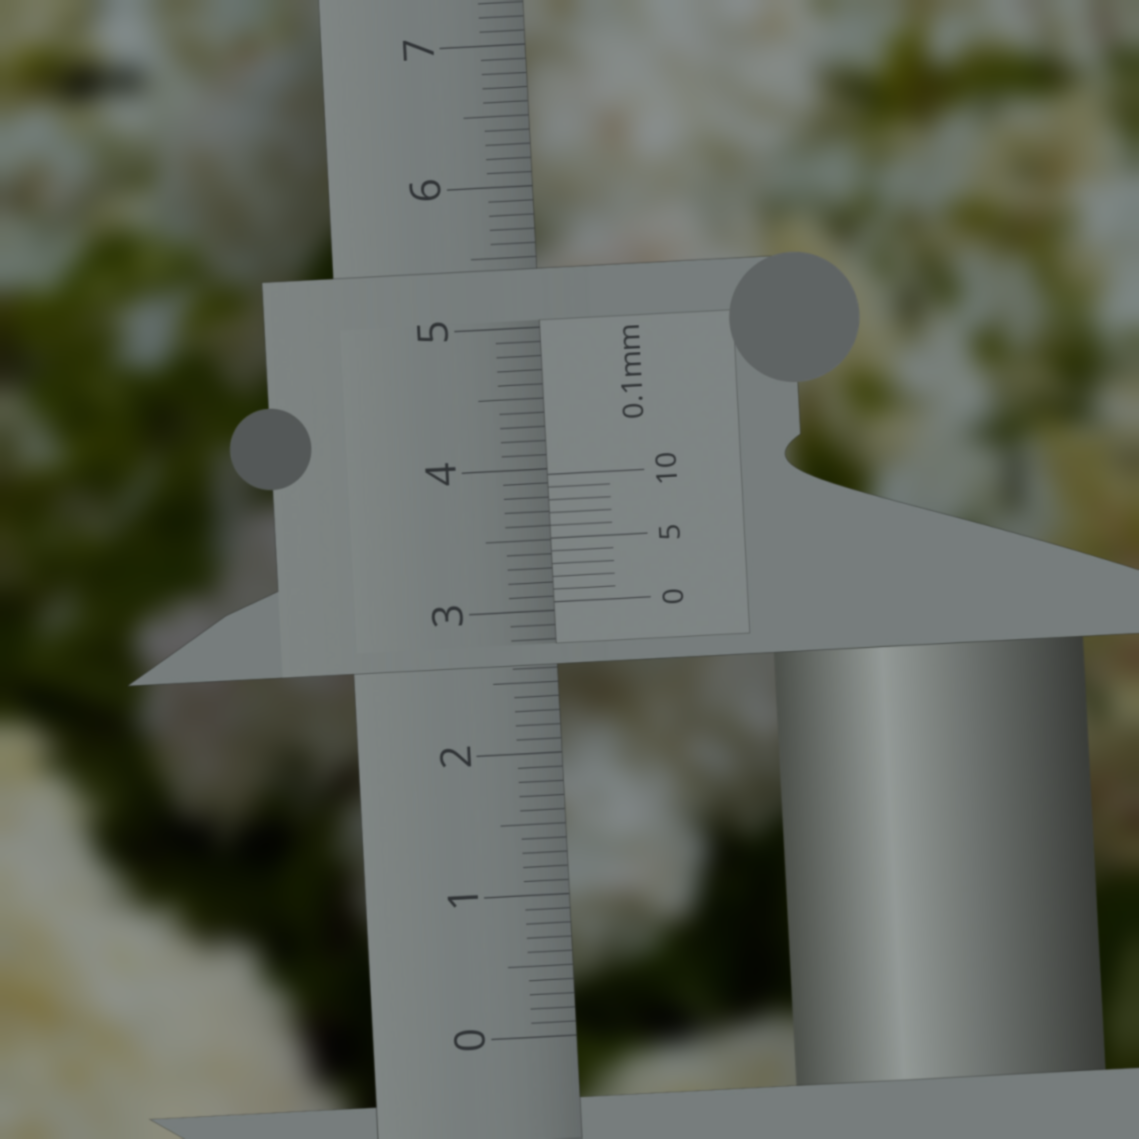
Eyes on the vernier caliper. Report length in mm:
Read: 30.6 mm
